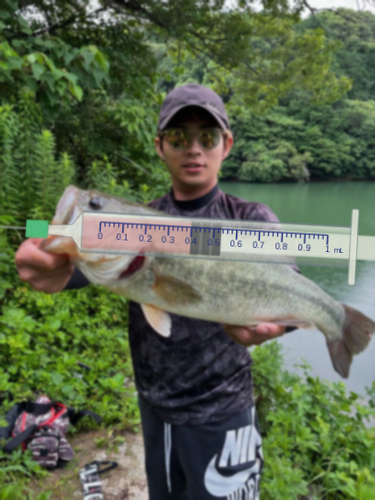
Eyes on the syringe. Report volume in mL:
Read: 0.4 mL
